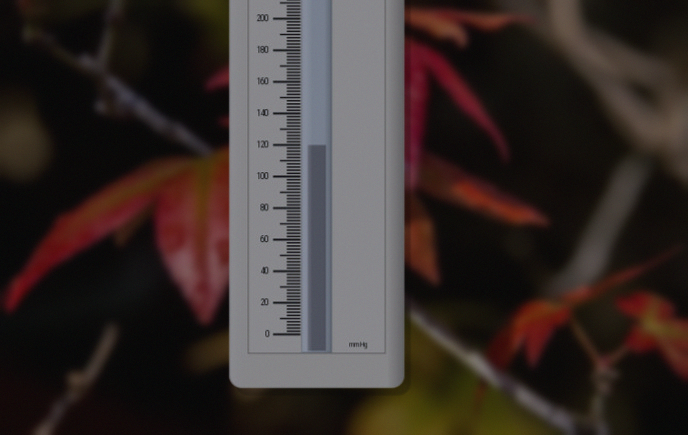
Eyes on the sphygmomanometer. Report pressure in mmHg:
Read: 120 mmHg
